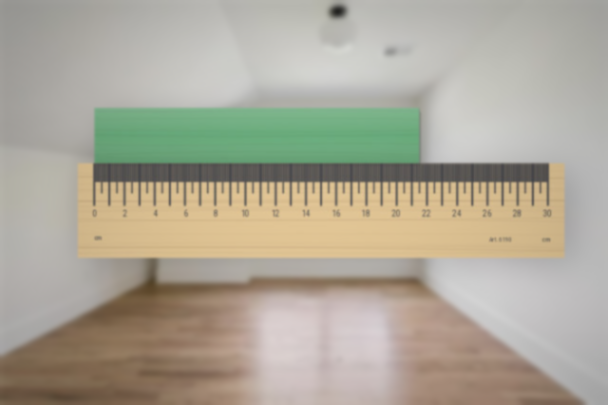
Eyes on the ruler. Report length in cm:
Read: 21.5 cm
